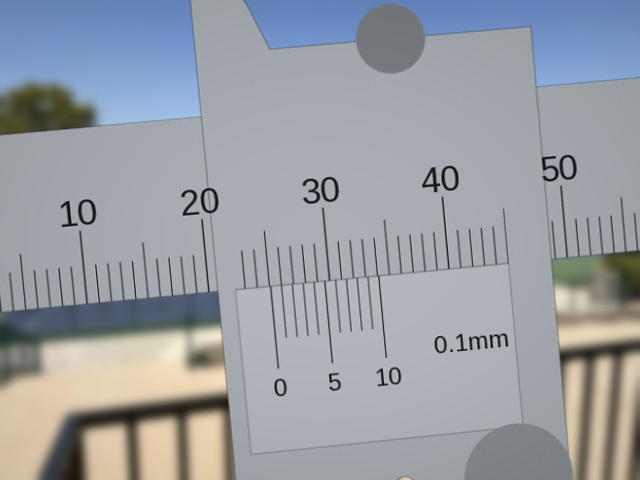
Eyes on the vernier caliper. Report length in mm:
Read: 25.1 mm
